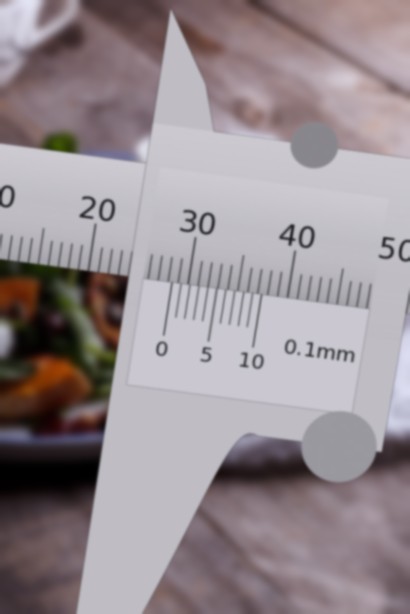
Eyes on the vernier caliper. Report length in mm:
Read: 28.4 mm
